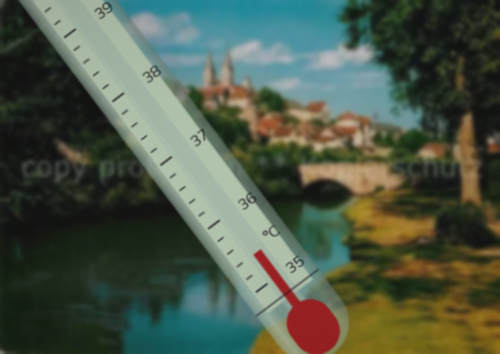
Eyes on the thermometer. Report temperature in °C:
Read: 35.4 °C
